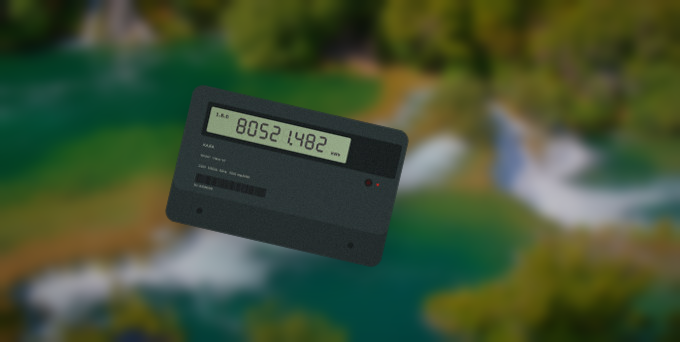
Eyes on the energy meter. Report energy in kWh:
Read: 80521.482 kWh
